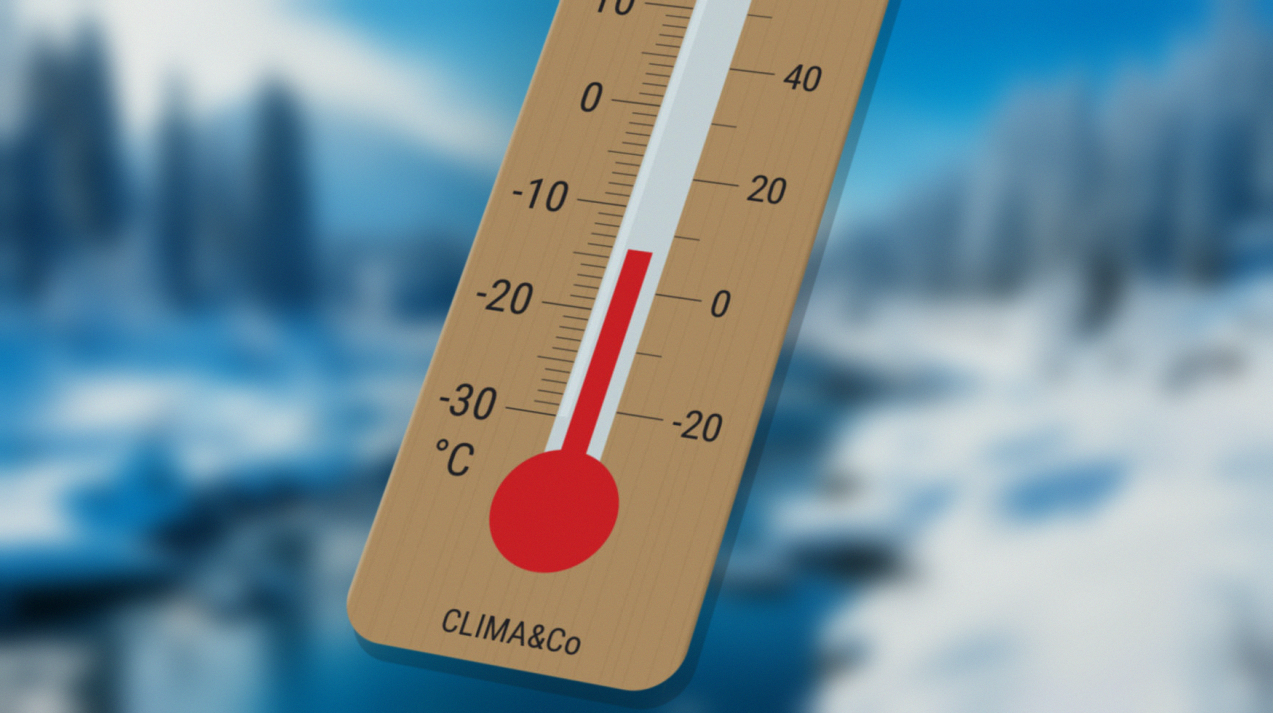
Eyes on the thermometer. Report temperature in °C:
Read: -14 °C
